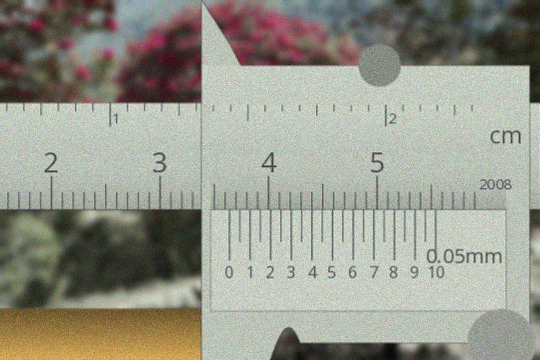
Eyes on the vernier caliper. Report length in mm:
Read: 36.4 mm
